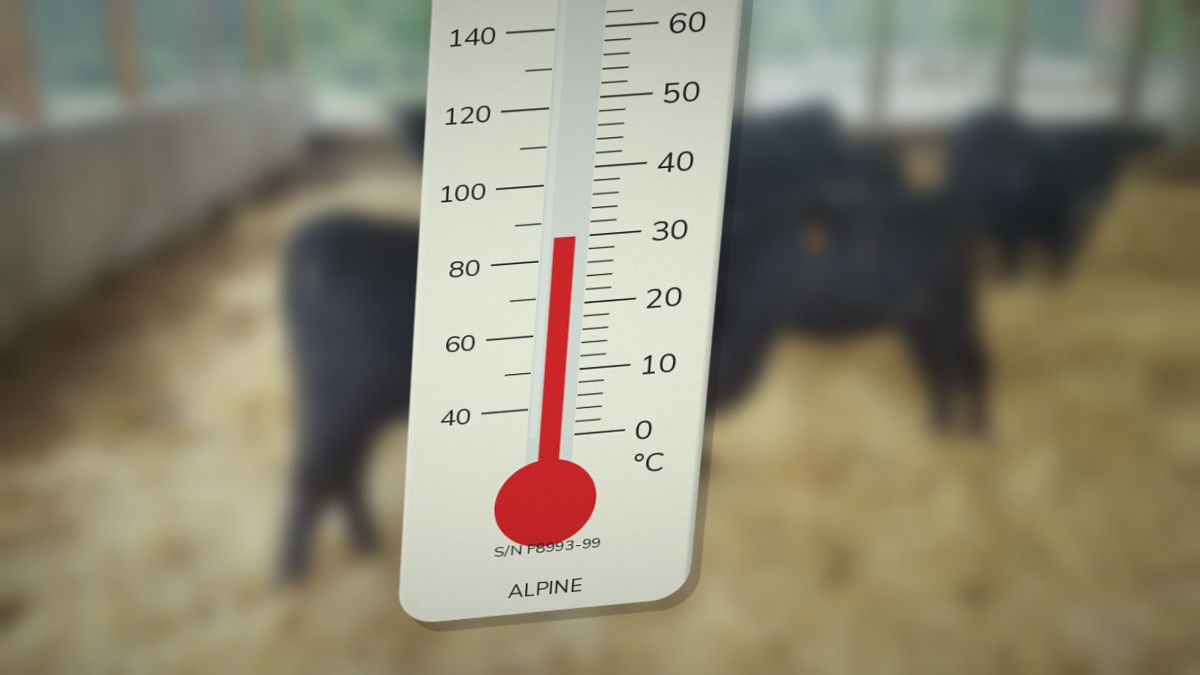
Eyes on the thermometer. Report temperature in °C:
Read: 30 °C
